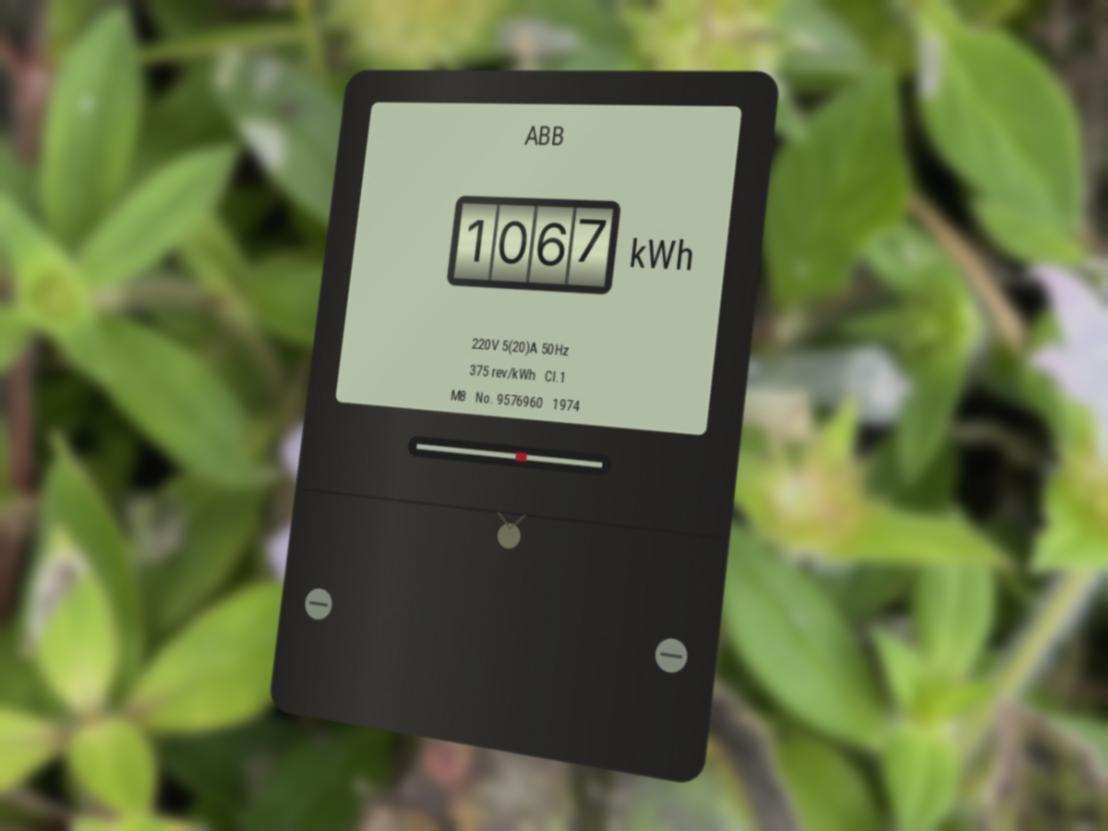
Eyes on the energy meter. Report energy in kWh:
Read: 1067 kWh
